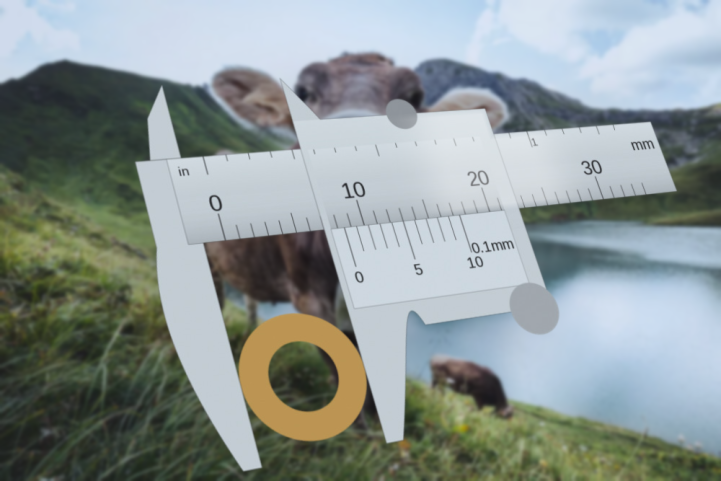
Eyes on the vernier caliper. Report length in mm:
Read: 8.5 mm
